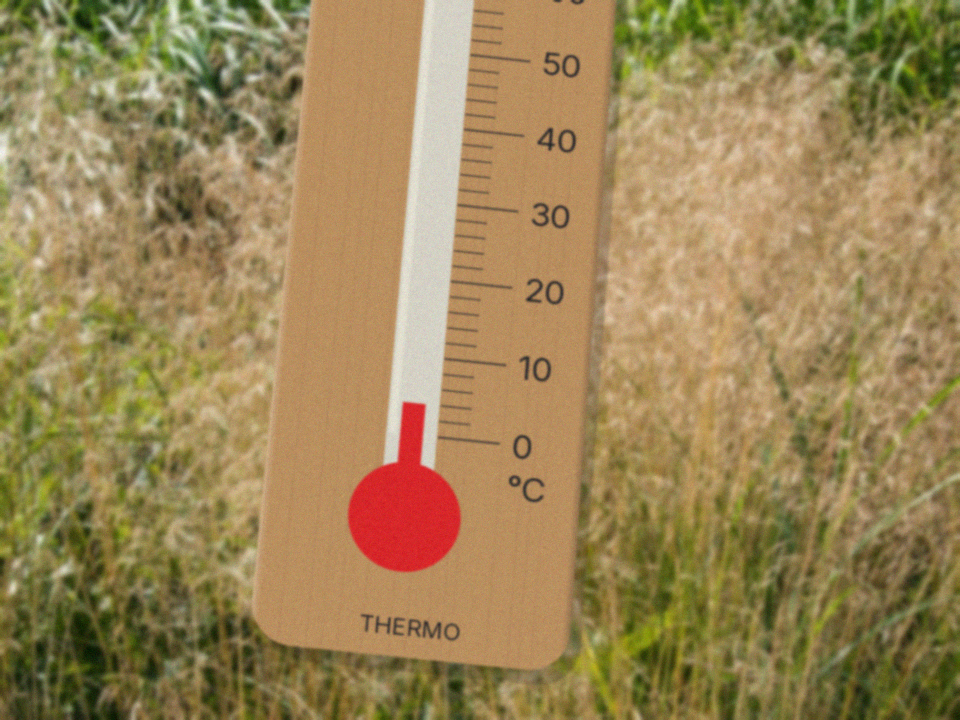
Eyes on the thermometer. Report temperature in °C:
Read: 4 °C
